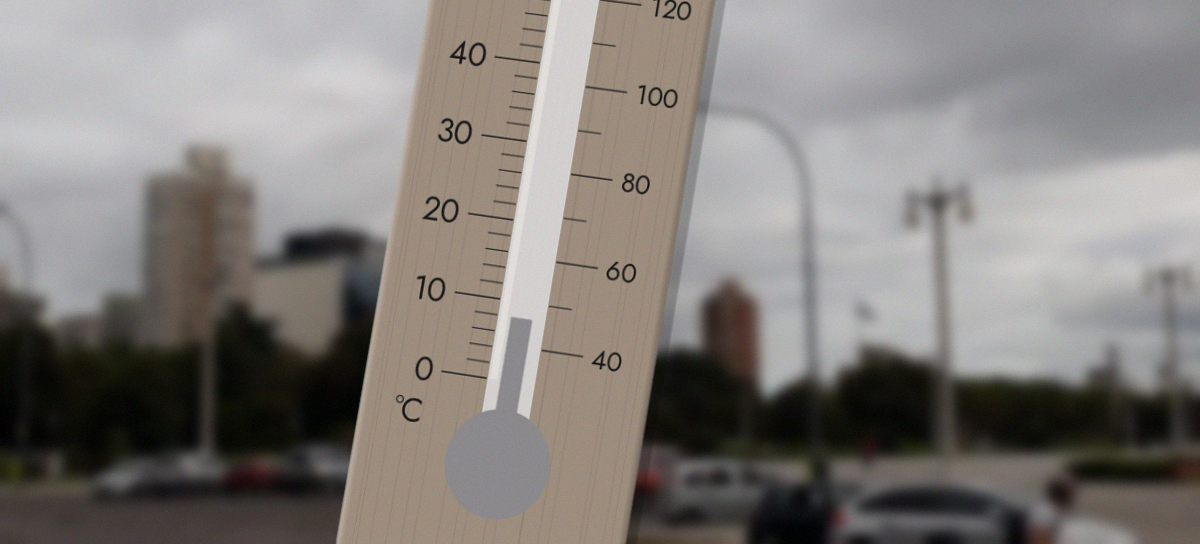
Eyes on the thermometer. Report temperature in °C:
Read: 8 °C
